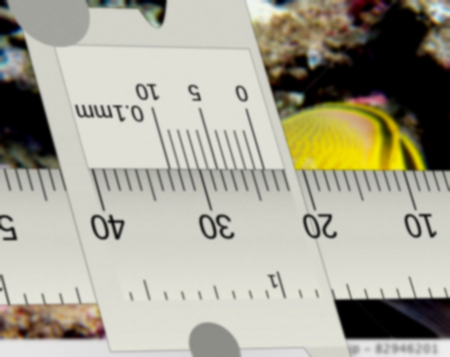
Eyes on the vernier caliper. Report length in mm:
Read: 23.8 mm
